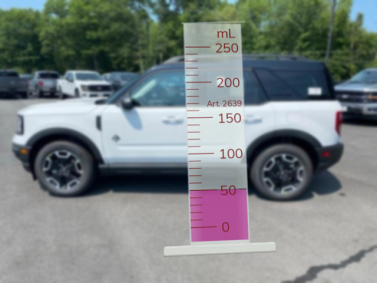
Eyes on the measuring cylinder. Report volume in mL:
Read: 50 mL
